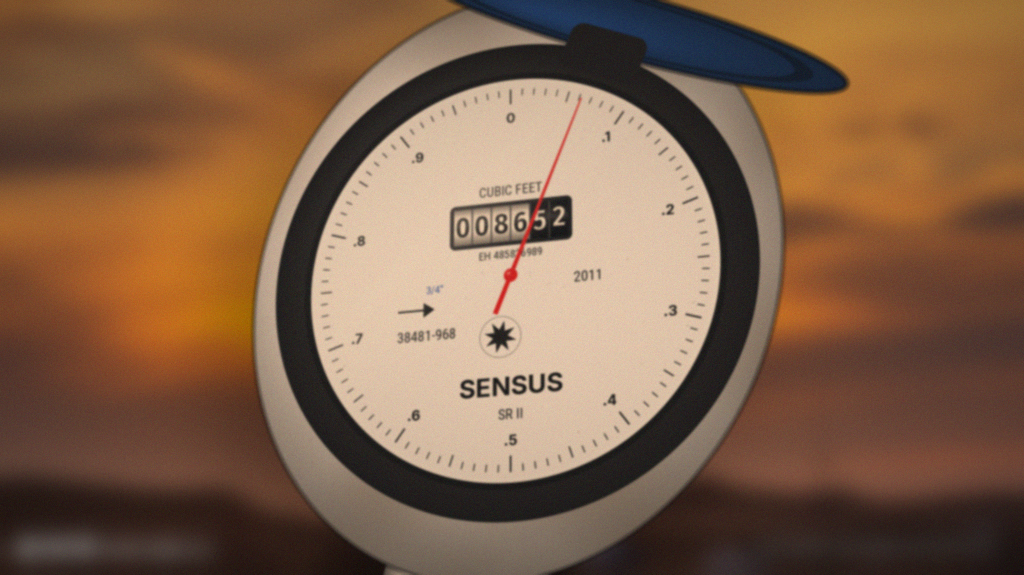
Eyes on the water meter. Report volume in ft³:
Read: 8652.06 ft³
